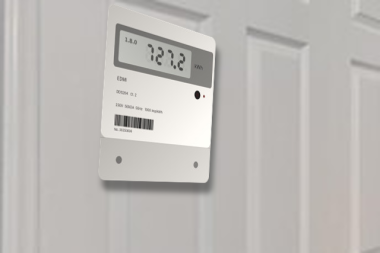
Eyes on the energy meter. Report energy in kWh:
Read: 727.2 kWh
